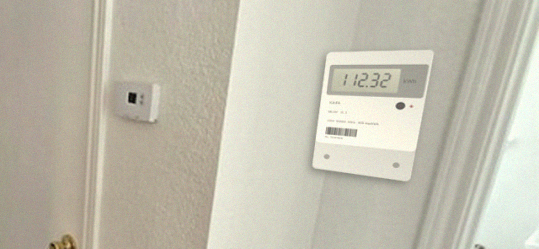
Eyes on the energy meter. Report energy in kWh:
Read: 112.32 kWh
